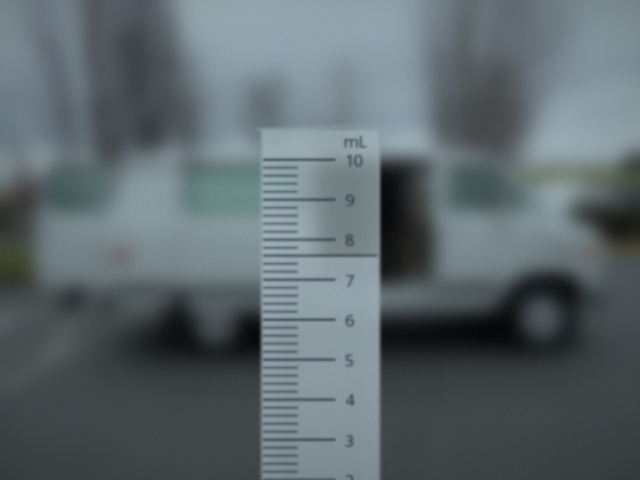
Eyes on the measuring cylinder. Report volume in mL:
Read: 7.6 mL
